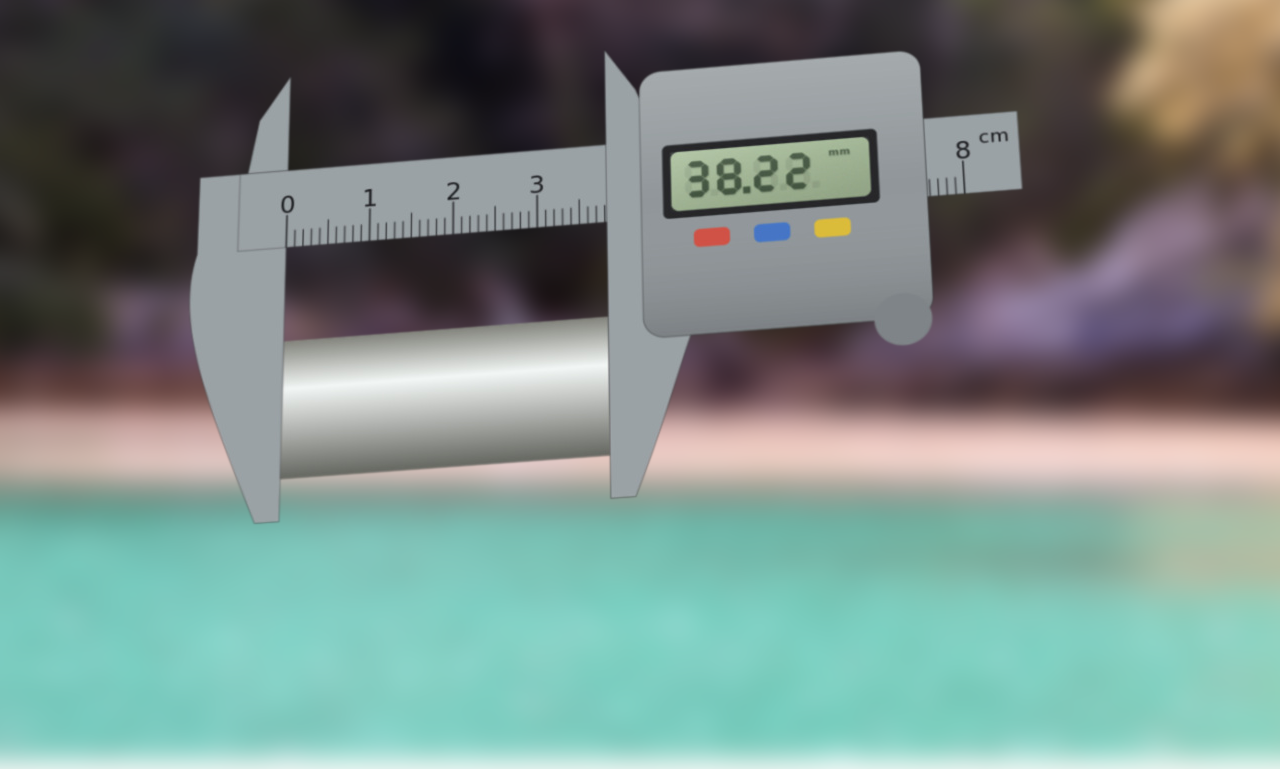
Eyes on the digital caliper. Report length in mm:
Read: 38.22 mm
